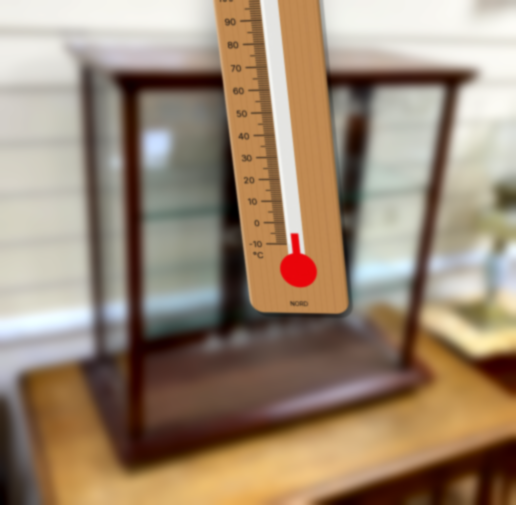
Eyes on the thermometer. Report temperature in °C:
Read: -5 °C
